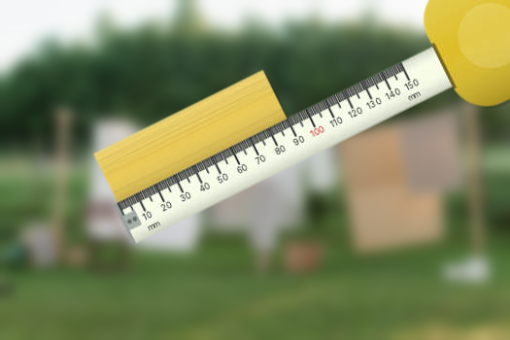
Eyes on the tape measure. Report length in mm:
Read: 90 mm
